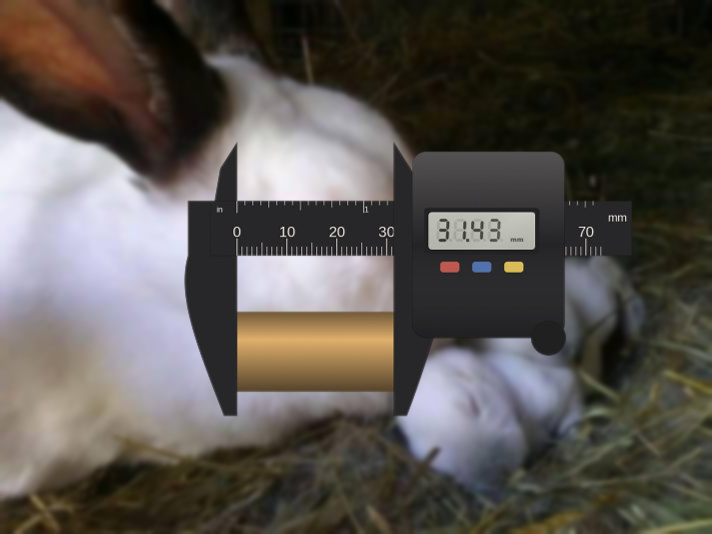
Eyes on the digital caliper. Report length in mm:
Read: 31.43 mm
